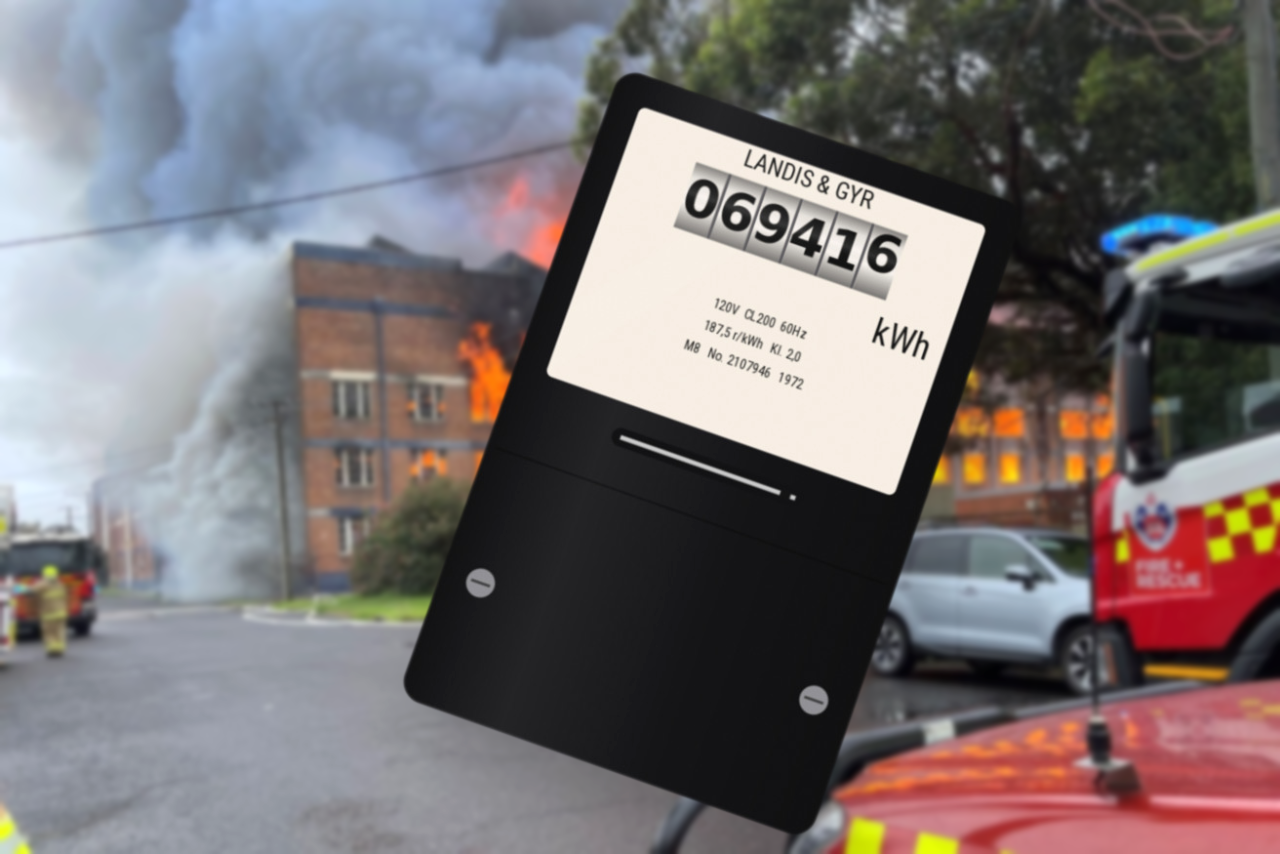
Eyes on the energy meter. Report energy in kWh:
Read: 69416 kWh
